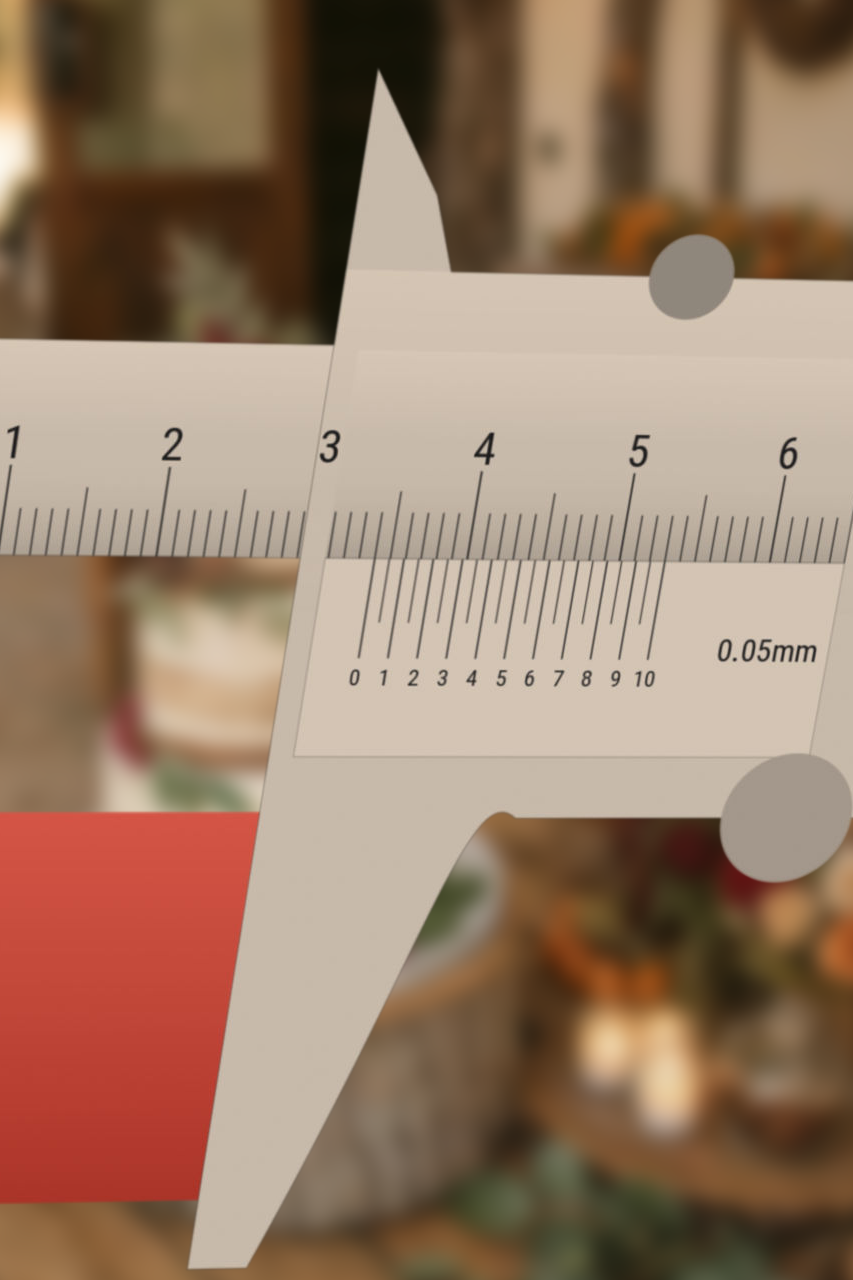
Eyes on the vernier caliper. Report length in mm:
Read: 34.0 mm
